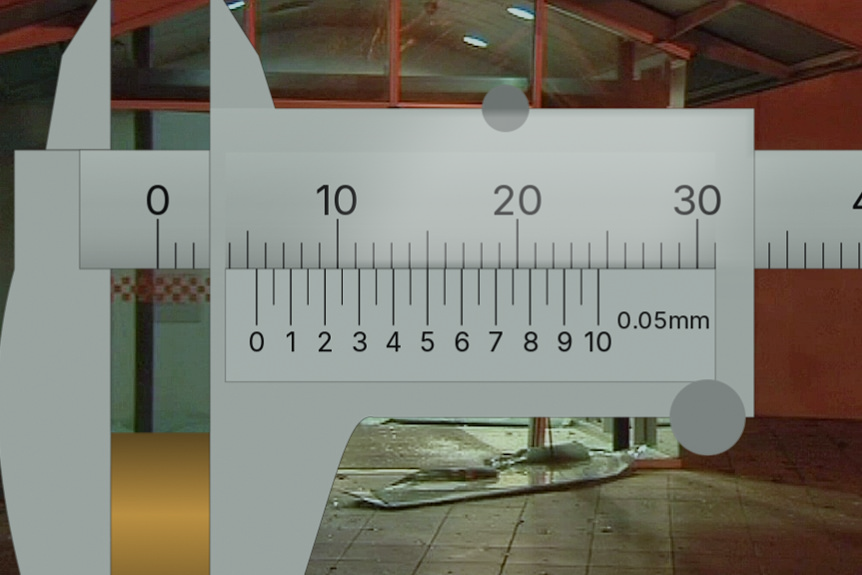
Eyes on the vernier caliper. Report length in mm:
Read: 5.5 mm
